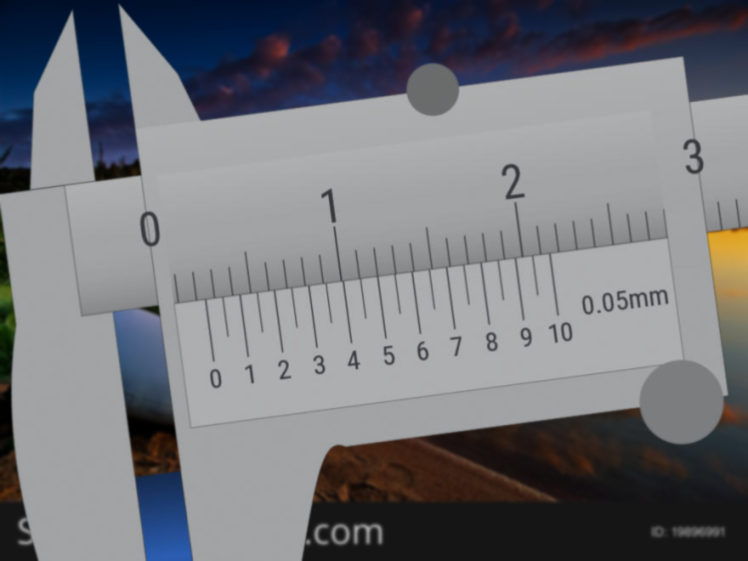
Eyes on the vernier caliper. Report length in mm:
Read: 2.5 mm
